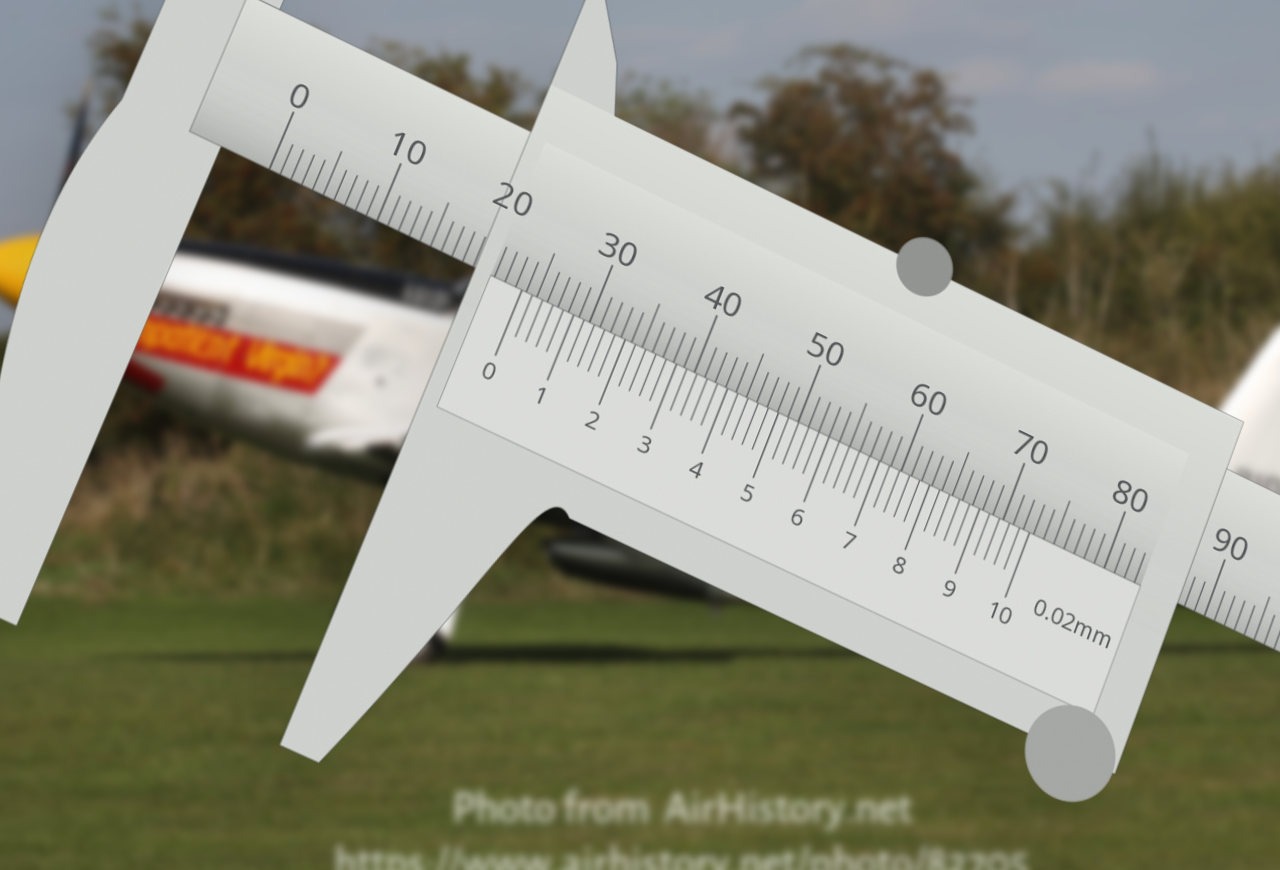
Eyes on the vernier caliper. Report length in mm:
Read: 23.6 mm
